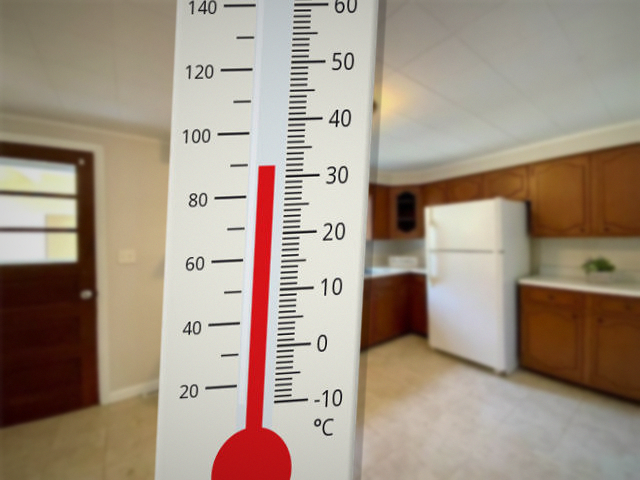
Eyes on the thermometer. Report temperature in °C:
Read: 32 °C
